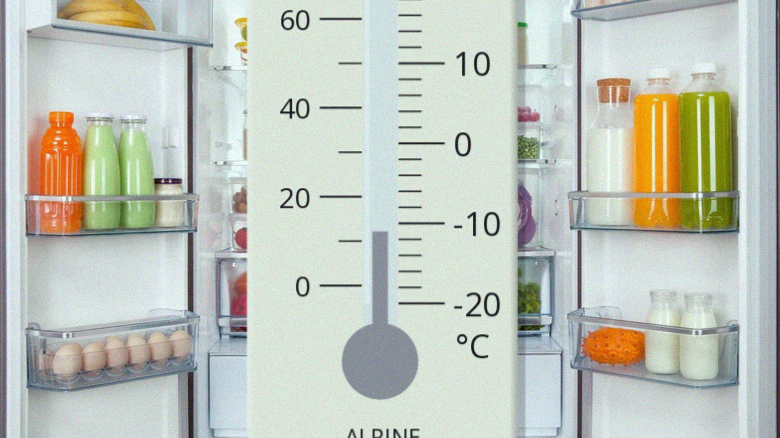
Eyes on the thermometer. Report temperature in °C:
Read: -11 °C
